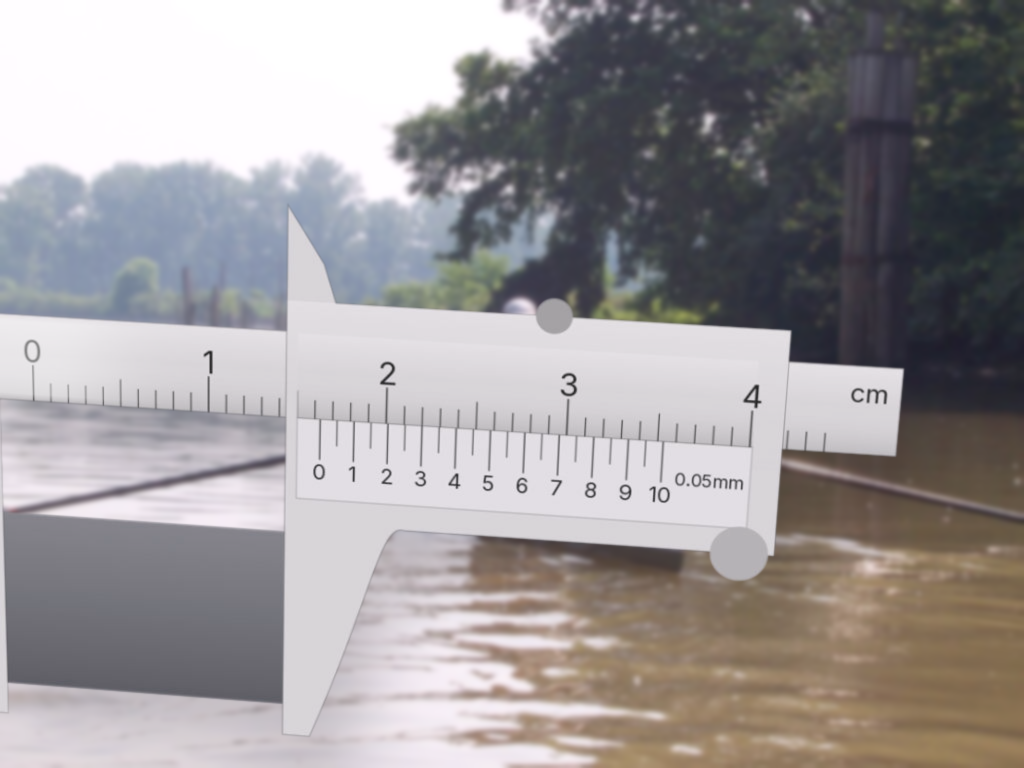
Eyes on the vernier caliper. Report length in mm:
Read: 16.3 mm
